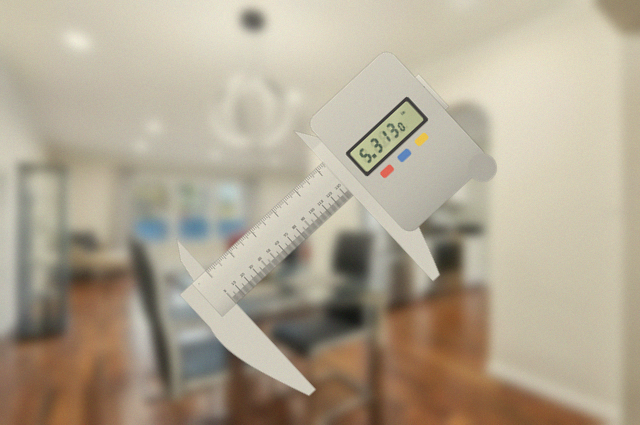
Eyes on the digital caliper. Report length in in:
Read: 5.3130 in
